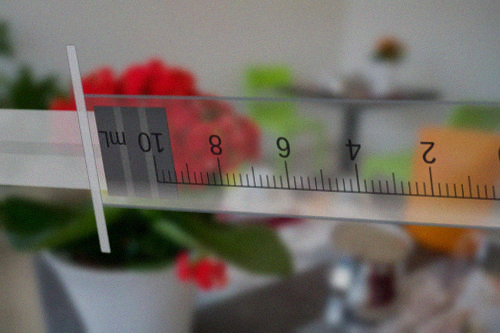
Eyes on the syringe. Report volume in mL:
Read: 9.4 mL
